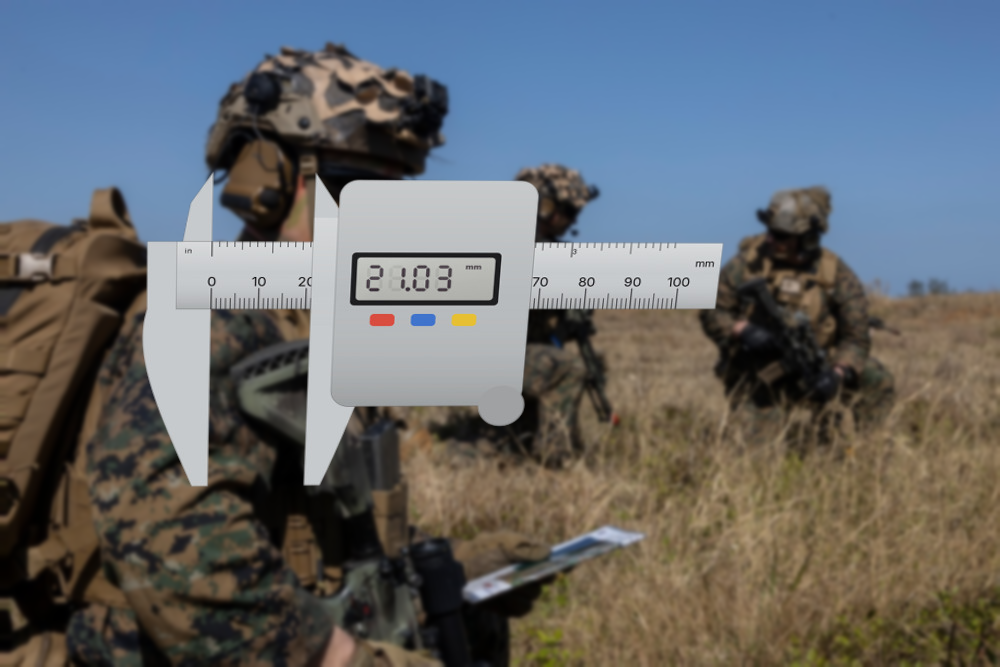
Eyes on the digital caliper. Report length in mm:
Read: 21.03 mm
